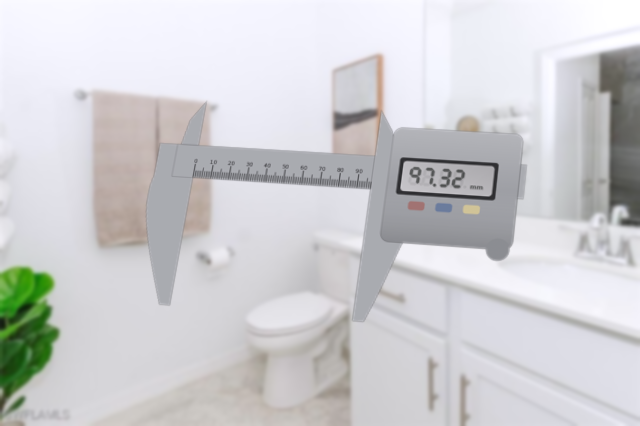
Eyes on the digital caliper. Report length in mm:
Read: 97.32 mm
